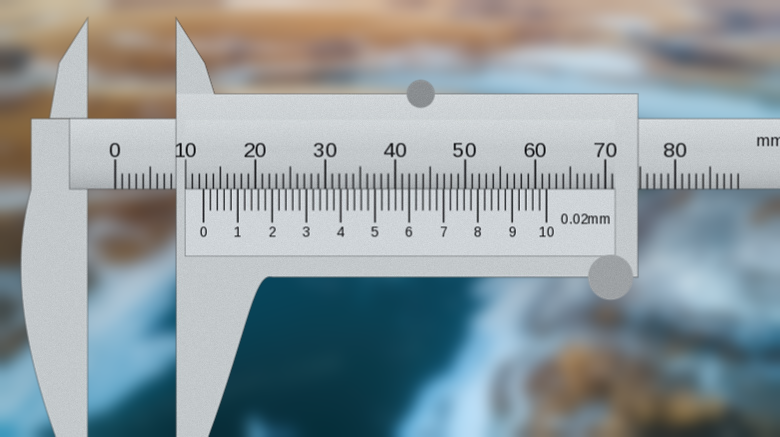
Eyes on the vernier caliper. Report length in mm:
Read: 12.6 mm
